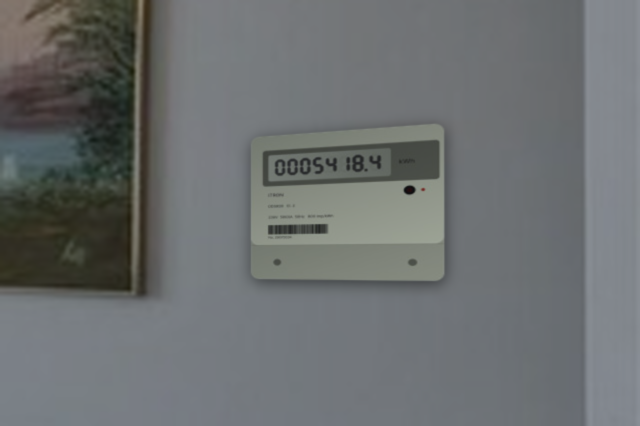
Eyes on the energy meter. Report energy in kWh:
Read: 5418.4 kWh
